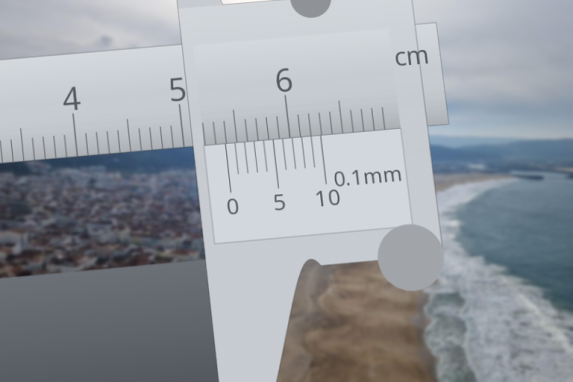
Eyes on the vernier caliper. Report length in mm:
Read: 53.9 mm
